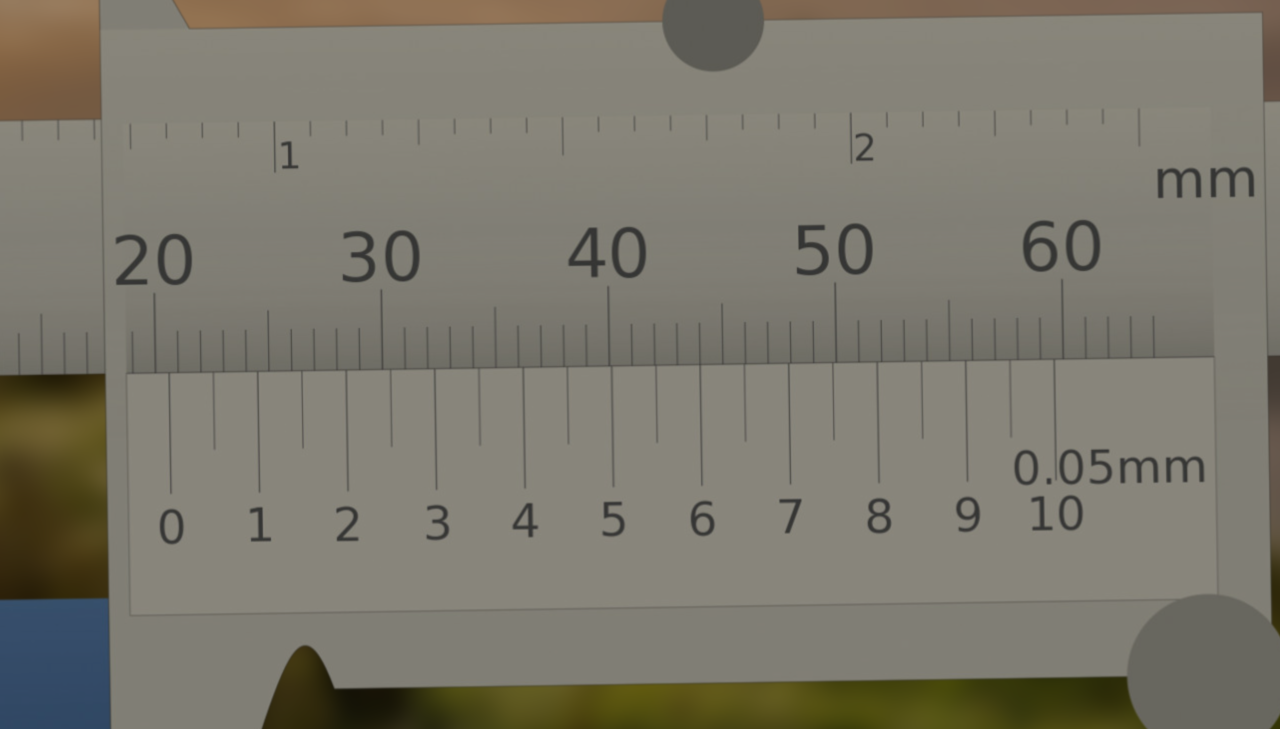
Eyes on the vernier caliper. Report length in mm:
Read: 20.6 mm
